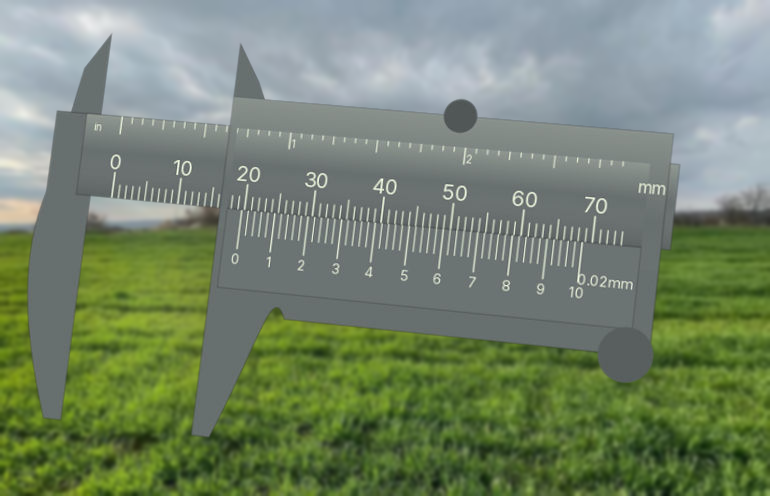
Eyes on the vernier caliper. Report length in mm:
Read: 19.6 mm
